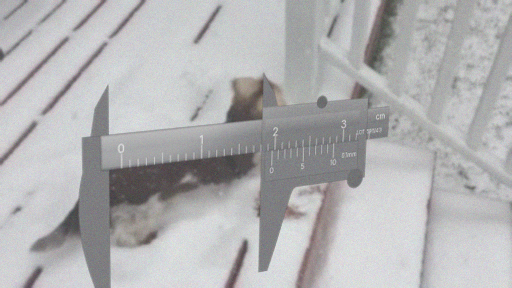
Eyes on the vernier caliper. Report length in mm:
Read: 19.6 mm
